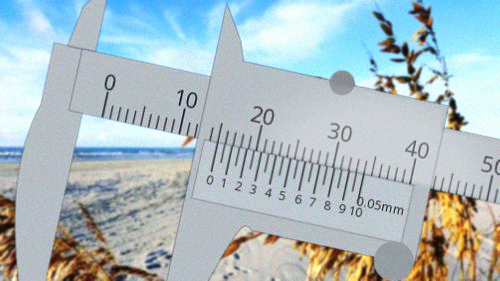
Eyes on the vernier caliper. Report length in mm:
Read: 15.0 mm
